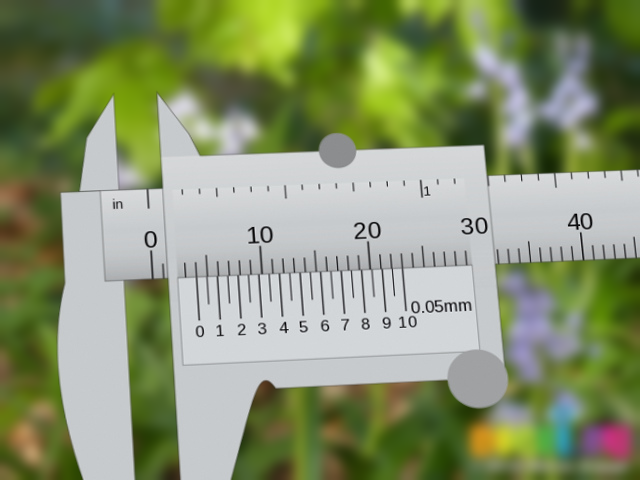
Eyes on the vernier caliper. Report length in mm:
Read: 4.0 mm
